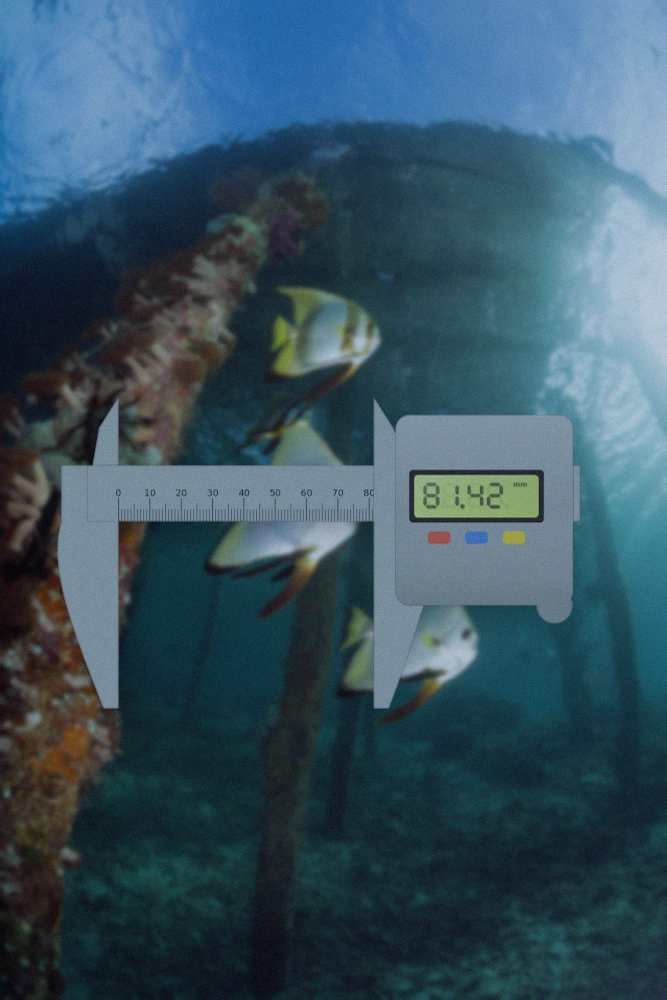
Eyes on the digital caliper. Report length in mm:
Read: 81.42 mm
